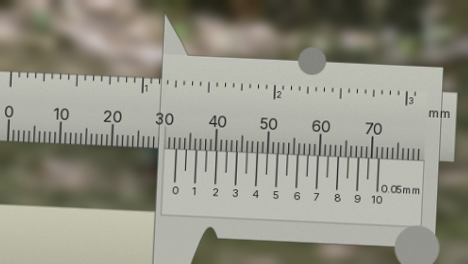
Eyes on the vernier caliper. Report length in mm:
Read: 32.4 mm
